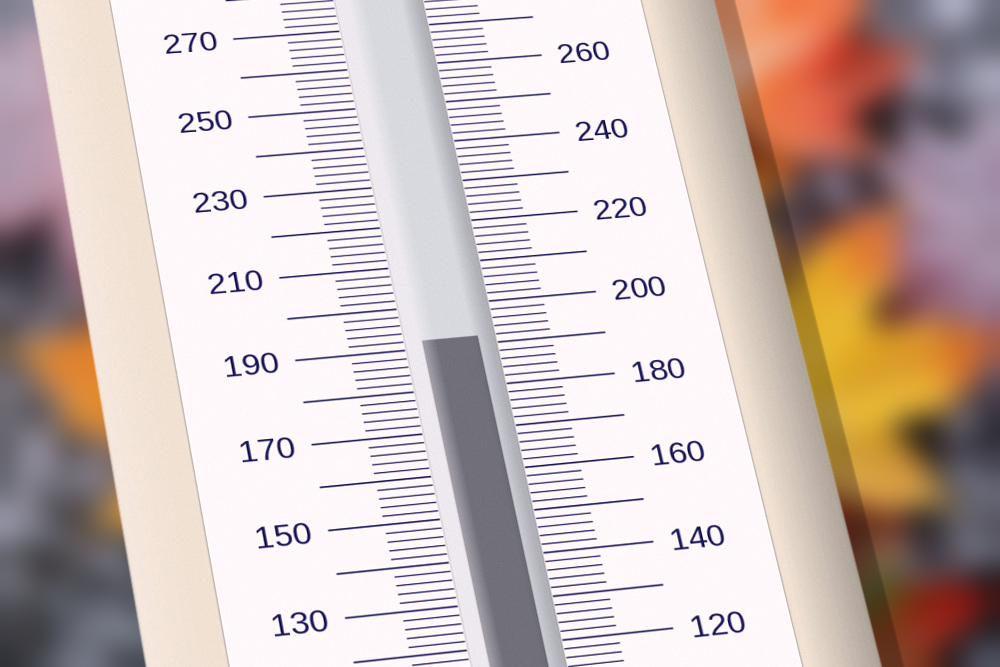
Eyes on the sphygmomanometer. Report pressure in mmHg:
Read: 192 mmHg
